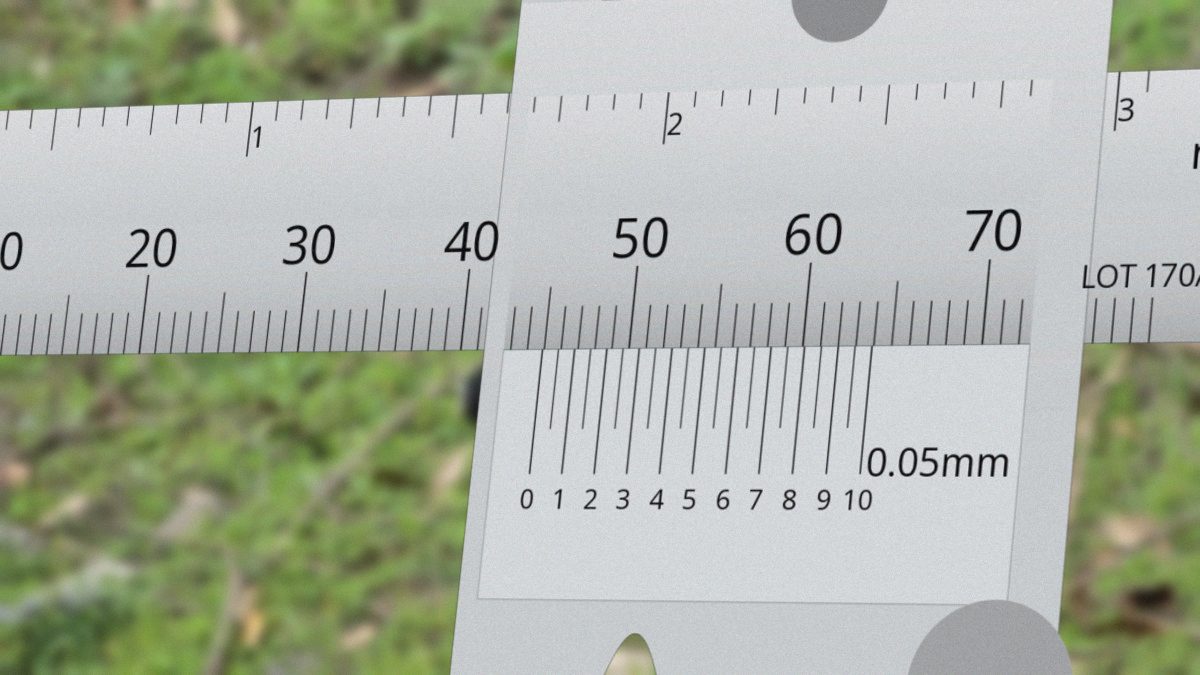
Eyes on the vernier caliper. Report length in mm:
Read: 44.9 mm
